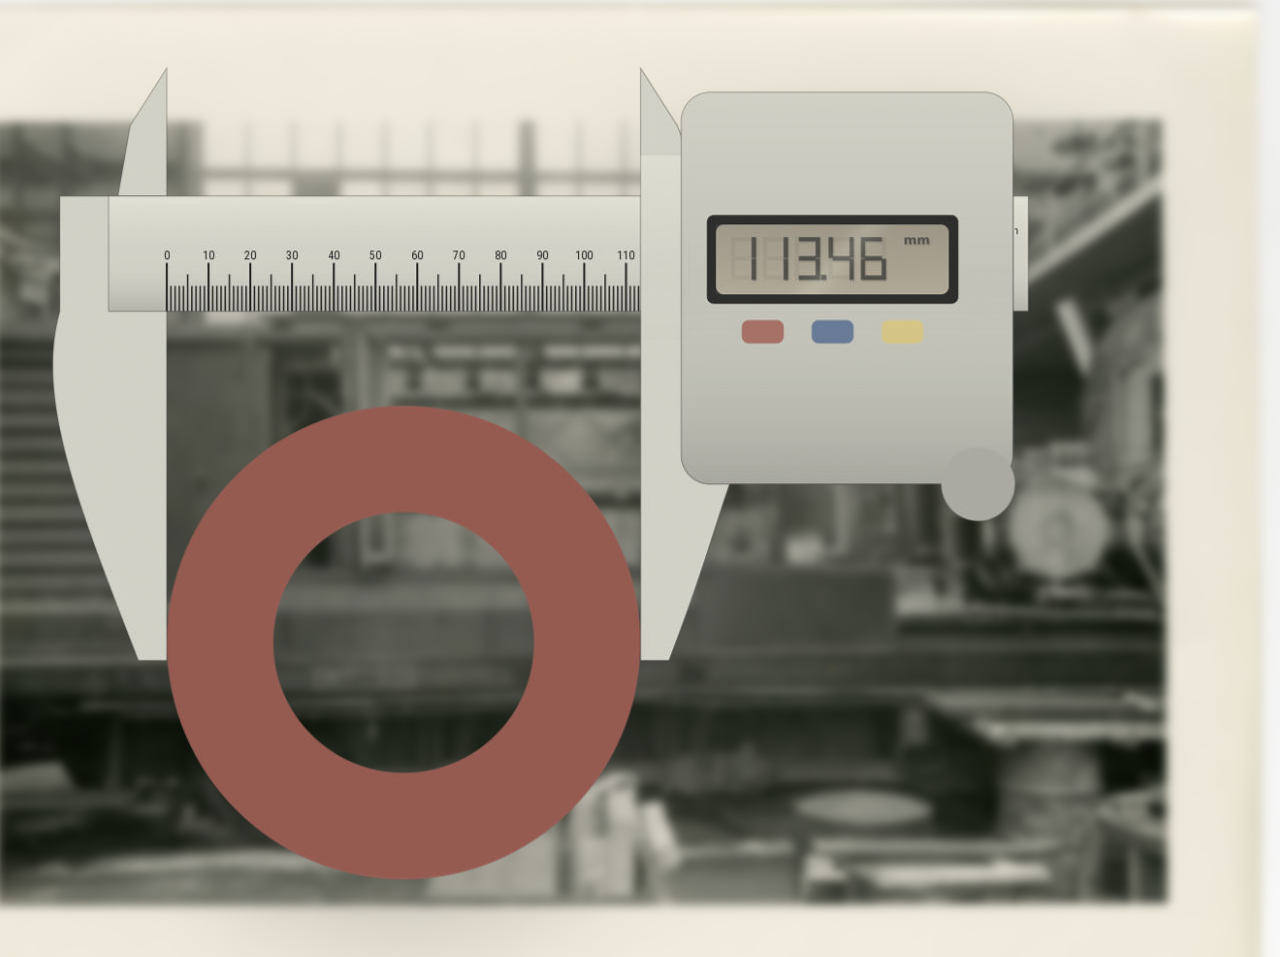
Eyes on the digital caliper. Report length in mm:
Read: 113.46 mm
